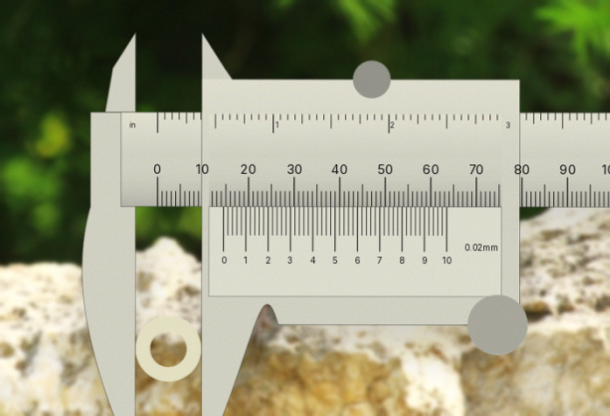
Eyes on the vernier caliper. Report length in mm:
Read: 14.5 mm
